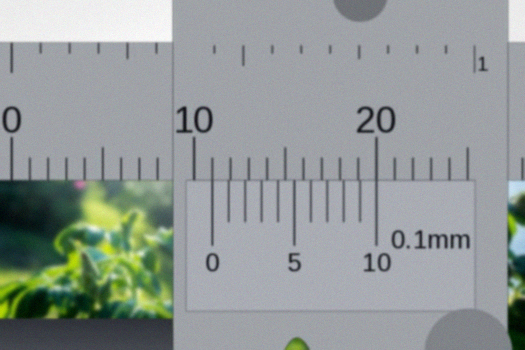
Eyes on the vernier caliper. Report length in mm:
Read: 11.0 mm
